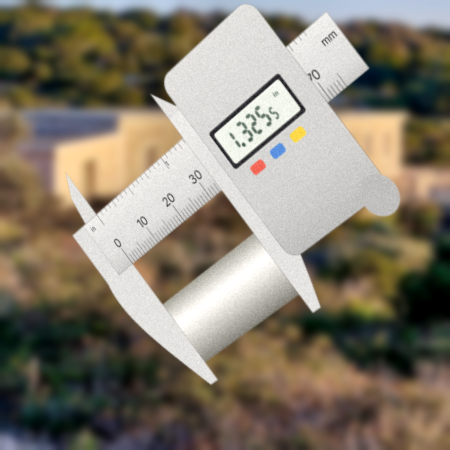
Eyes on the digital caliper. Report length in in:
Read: 1.3255 in
